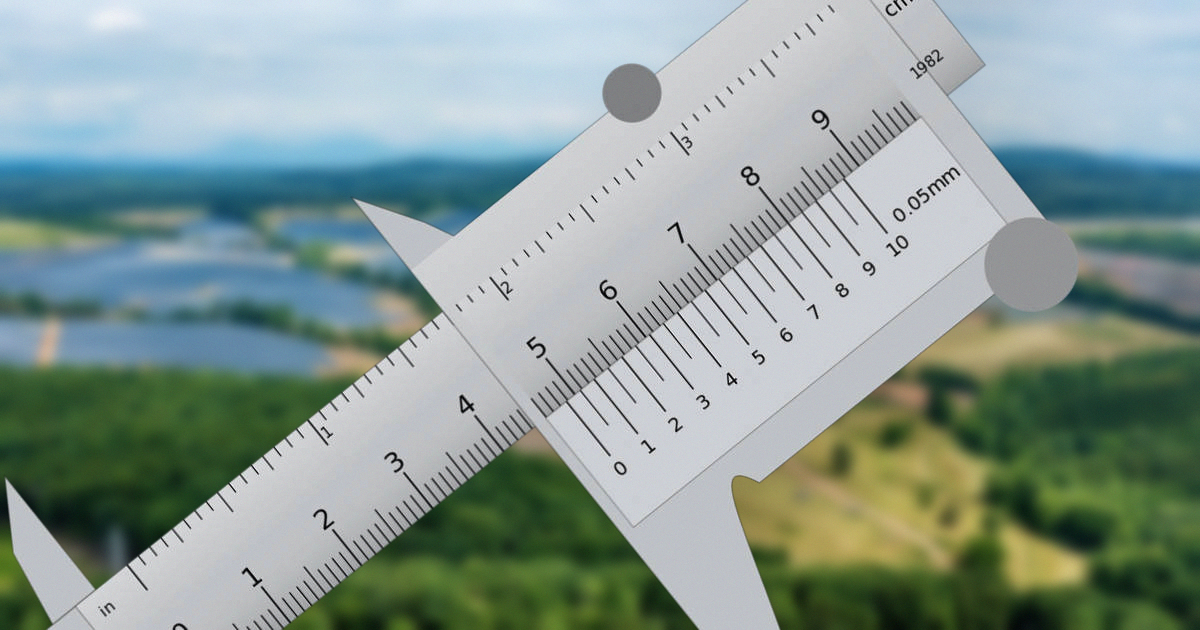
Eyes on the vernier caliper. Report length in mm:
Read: 48.8 mm
